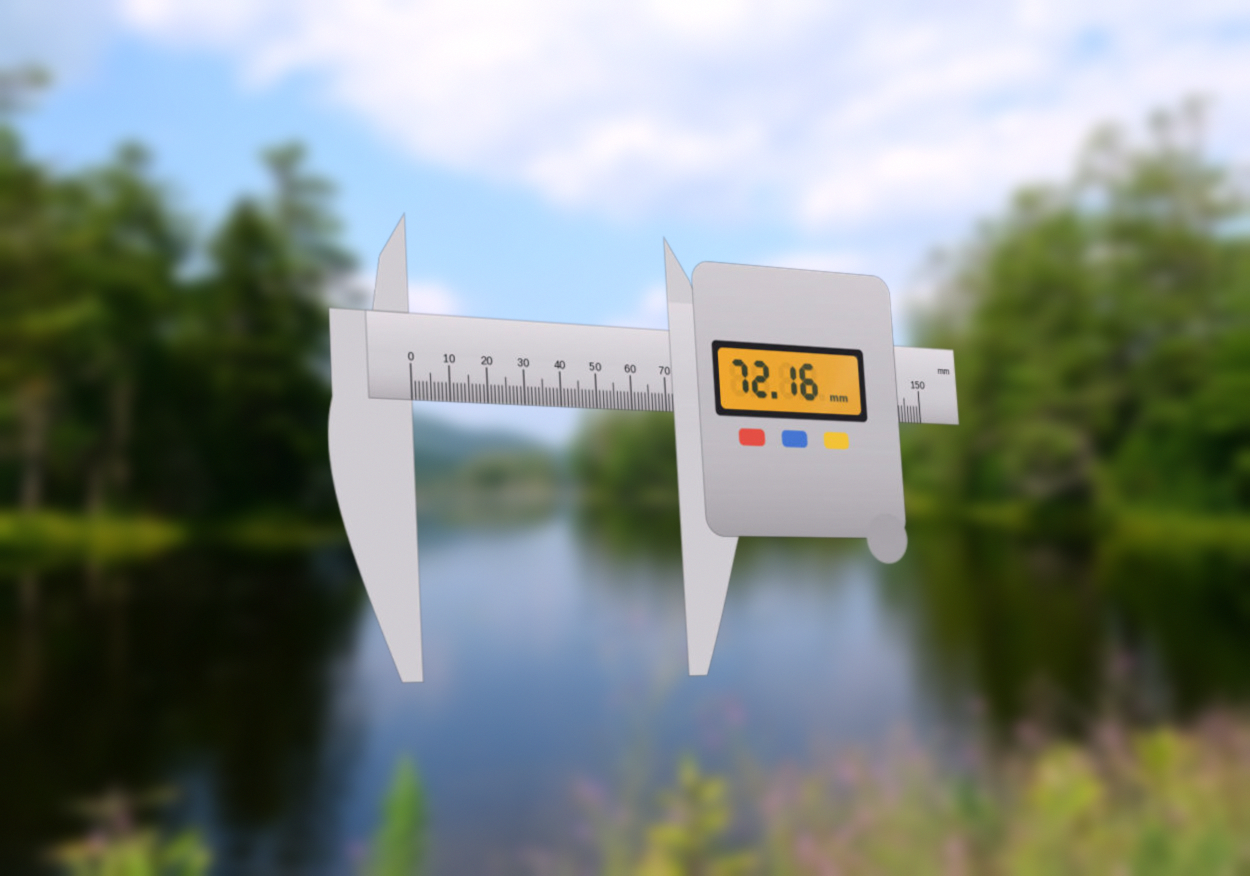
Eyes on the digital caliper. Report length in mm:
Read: 72.16 mm
